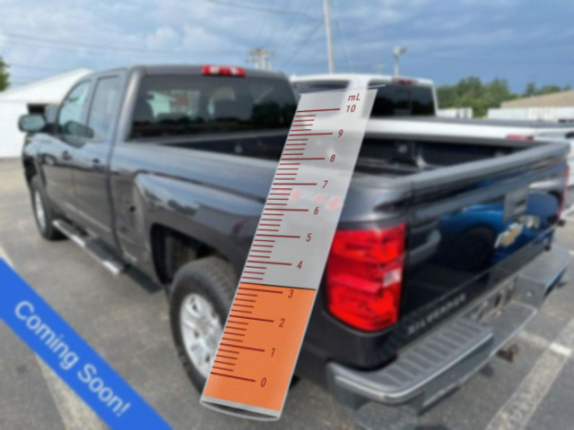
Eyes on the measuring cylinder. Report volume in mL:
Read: 3.2 mL
